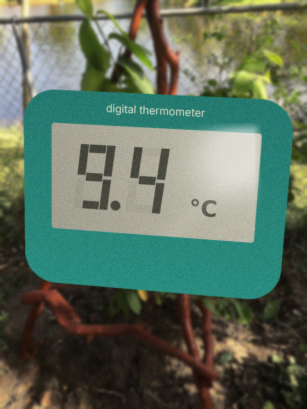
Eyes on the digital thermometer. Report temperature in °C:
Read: 9.4 °C
